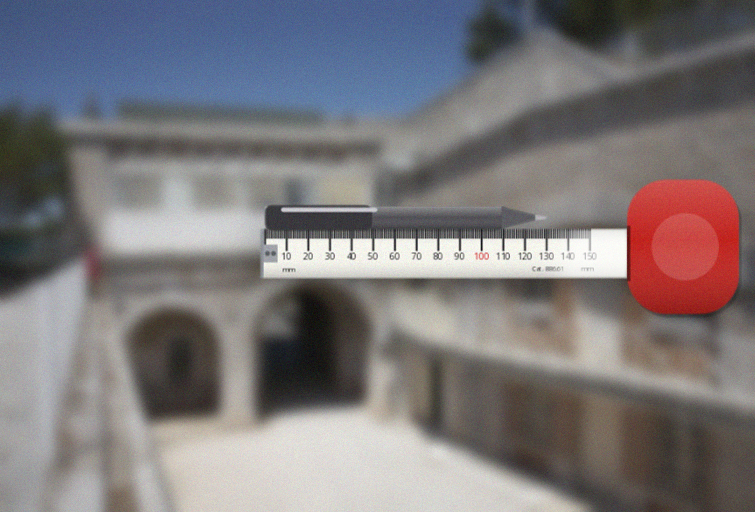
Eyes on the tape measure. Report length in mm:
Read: 130 mm
